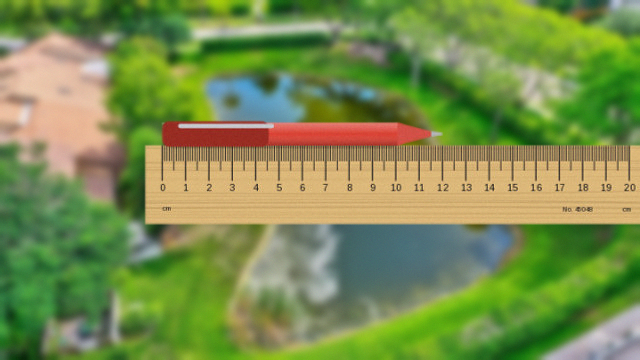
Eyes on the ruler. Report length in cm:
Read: 12 cm
